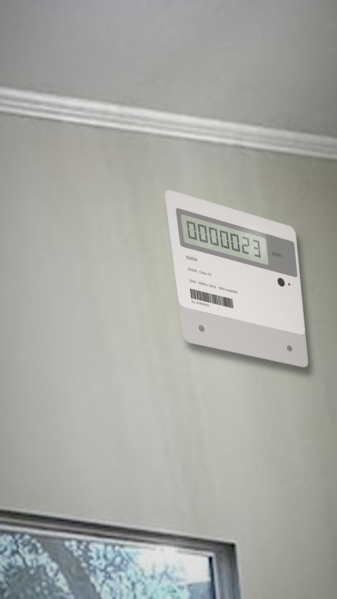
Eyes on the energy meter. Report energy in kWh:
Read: 23 kWh
